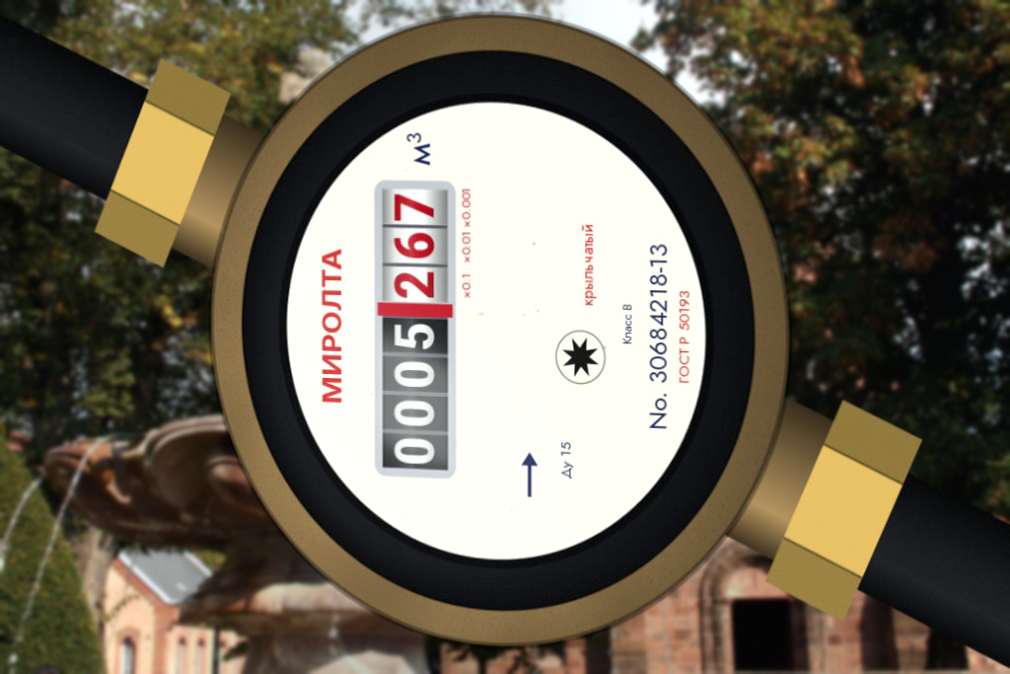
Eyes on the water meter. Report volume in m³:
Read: 5.267 m³
